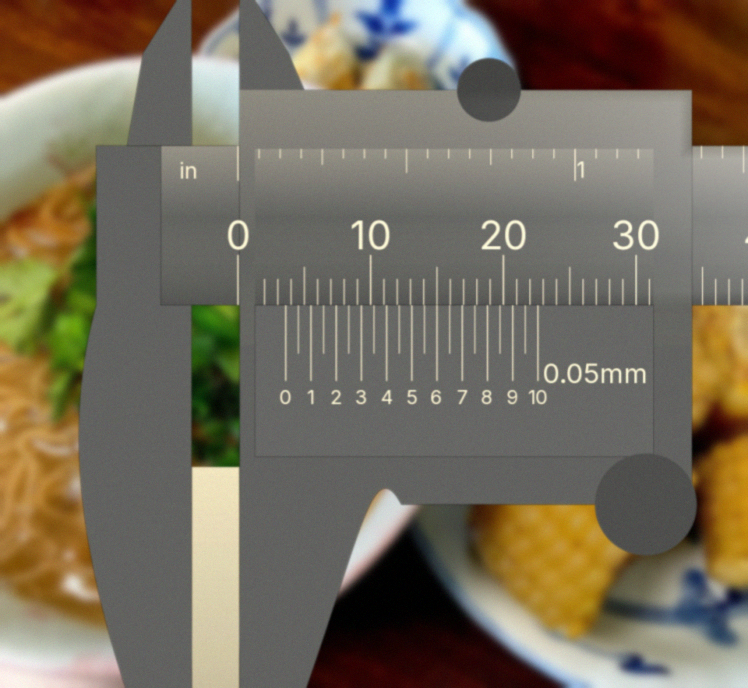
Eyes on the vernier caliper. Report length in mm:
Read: 3.6 mm
